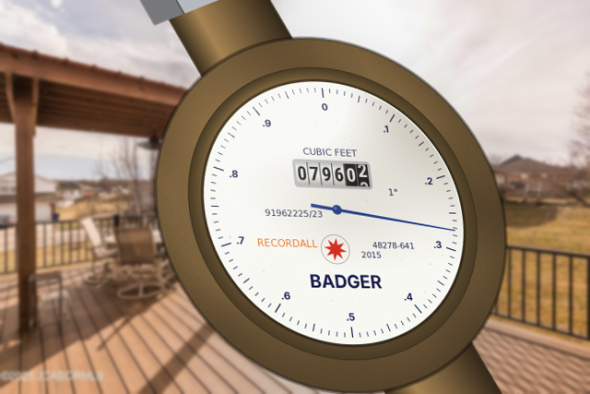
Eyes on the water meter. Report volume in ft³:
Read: 79602.27 ft³
